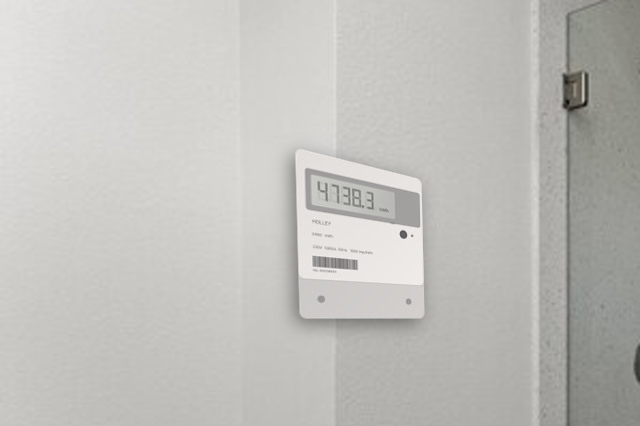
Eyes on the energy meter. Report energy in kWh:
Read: 4738.3 kWh
